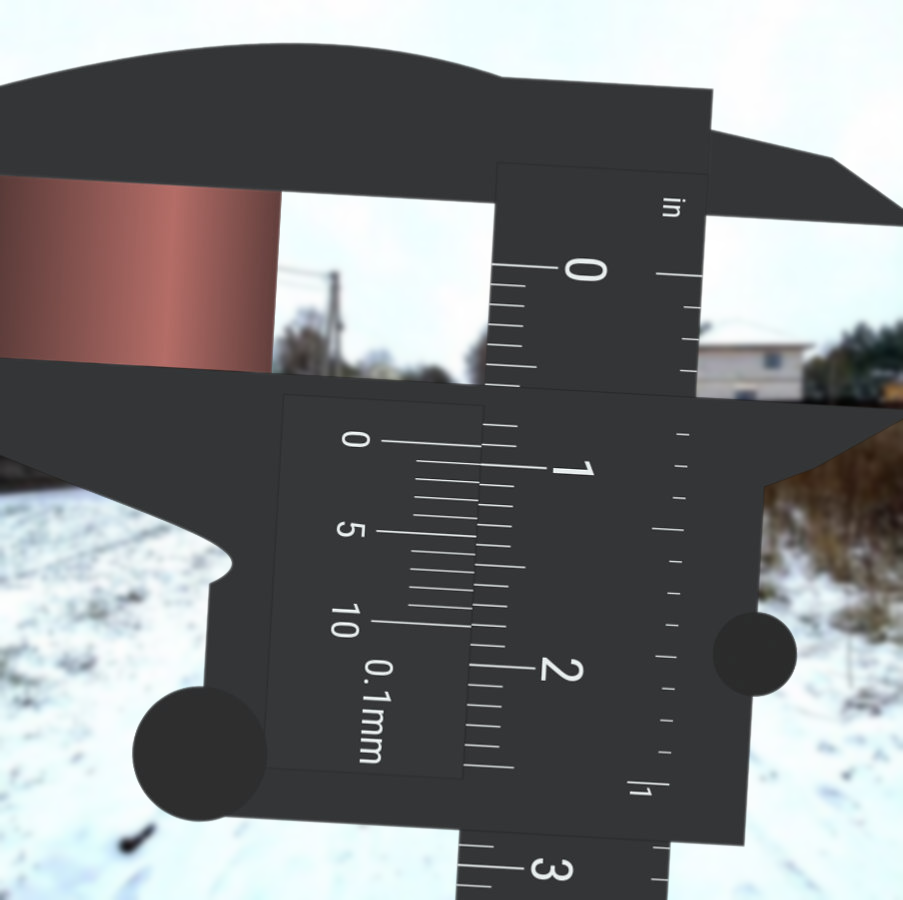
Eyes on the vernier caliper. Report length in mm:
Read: 9.1 mm
